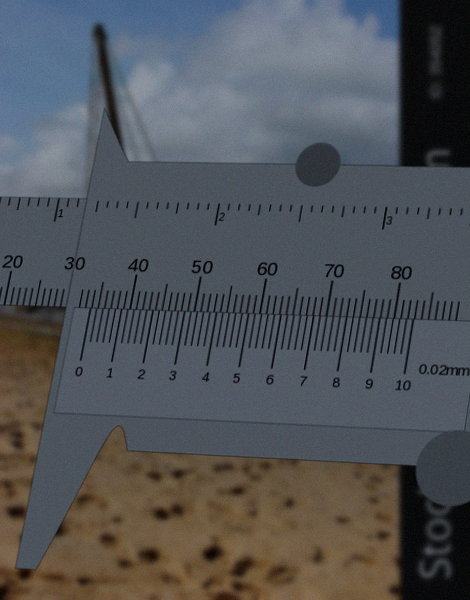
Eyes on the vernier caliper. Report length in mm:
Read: 33.8 mm
